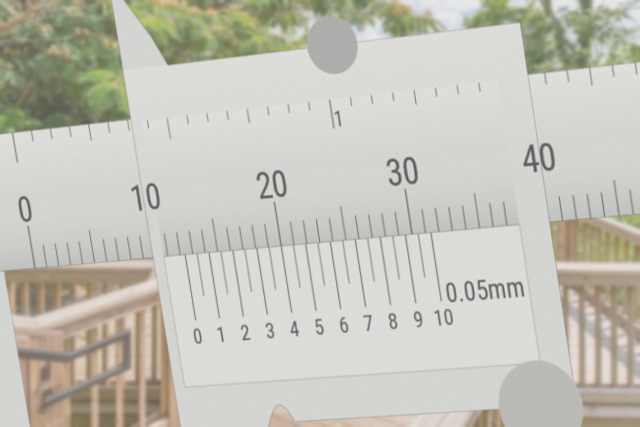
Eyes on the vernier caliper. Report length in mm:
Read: 12.4 mm
